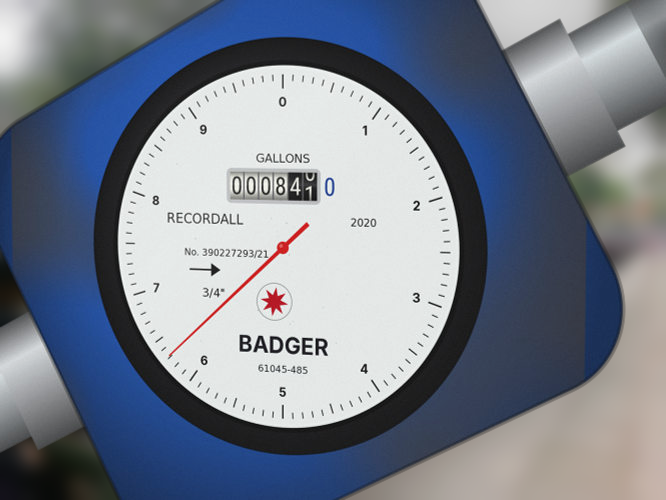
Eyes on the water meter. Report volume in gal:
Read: 8406.3 gal
